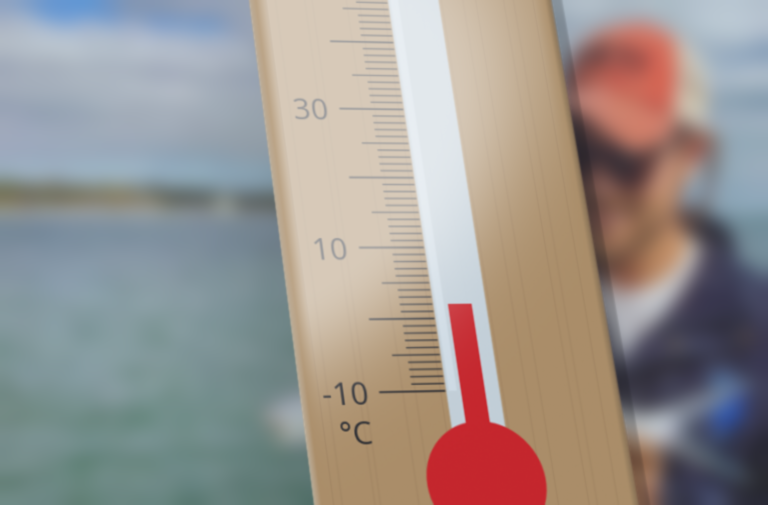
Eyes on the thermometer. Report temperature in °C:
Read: 2 °C
